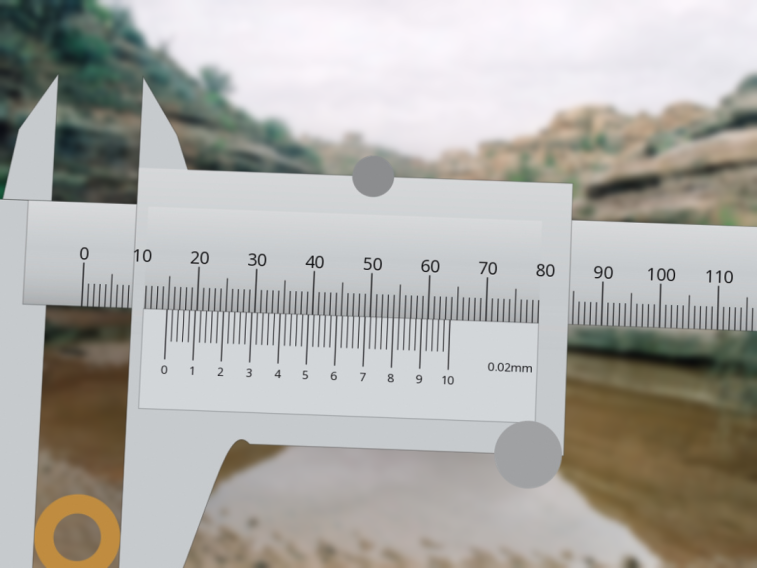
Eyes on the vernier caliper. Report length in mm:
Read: 14.8 mm
